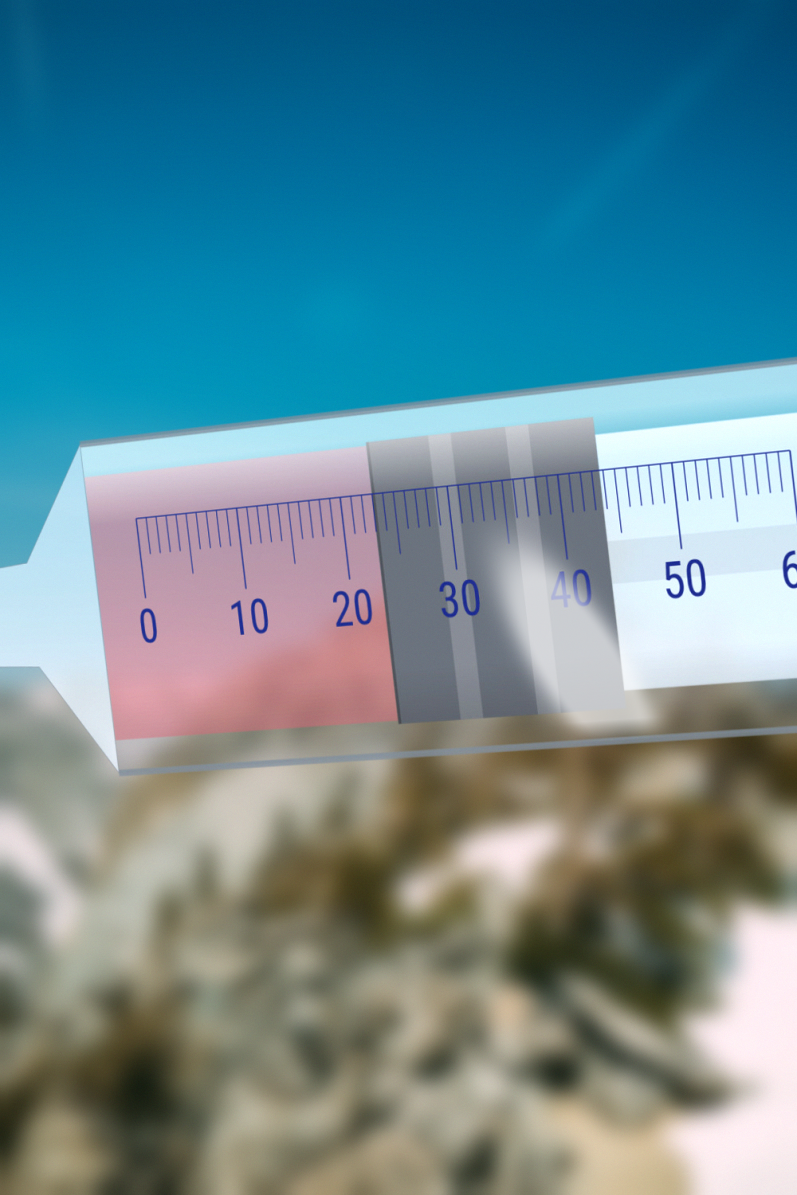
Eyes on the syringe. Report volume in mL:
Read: 23 mL
